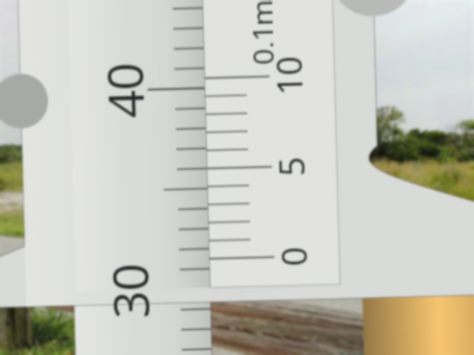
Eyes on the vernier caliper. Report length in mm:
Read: 31.5 mm
